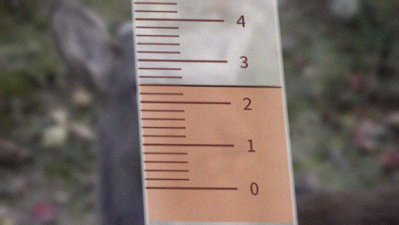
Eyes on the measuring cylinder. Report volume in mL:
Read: 2.4 mL
